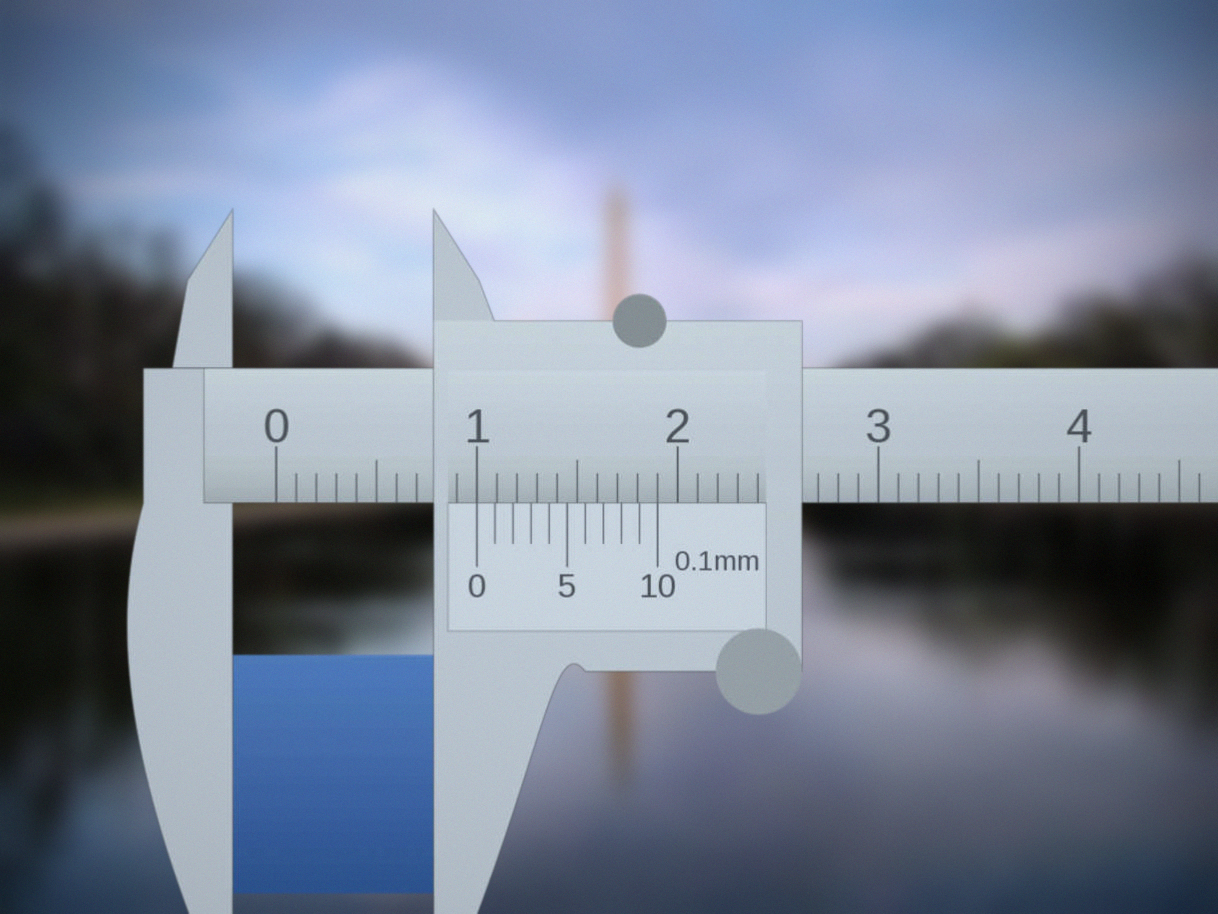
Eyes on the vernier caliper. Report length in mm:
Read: 10.0 mm
